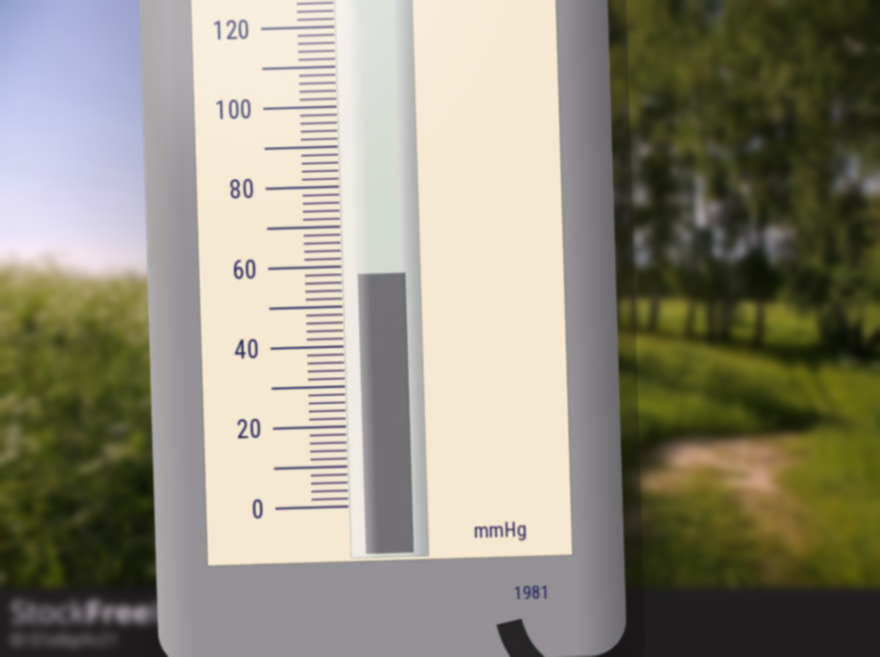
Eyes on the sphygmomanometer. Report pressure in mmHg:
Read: 58 mmHg
